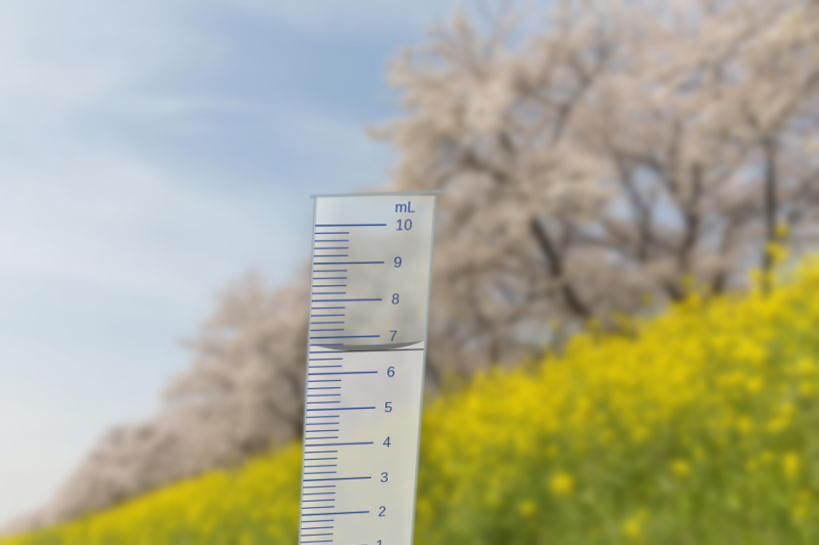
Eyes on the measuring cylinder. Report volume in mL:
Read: 6.6 mL
